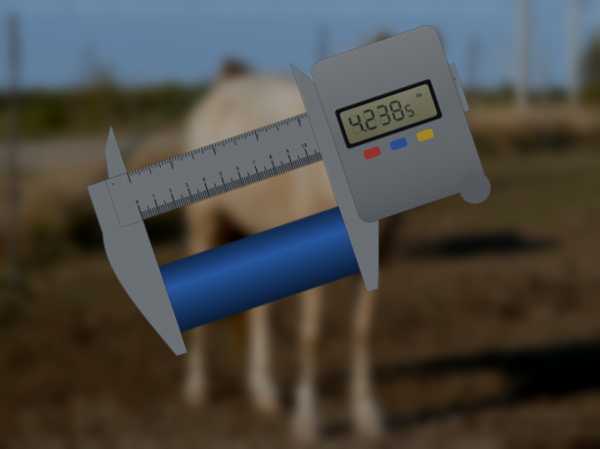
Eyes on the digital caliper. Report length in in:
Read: 4.2385 in
